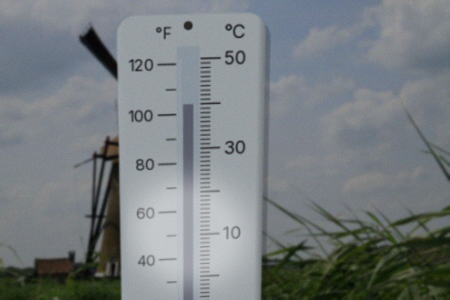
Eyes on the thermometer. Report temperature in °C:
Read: 40 °C
